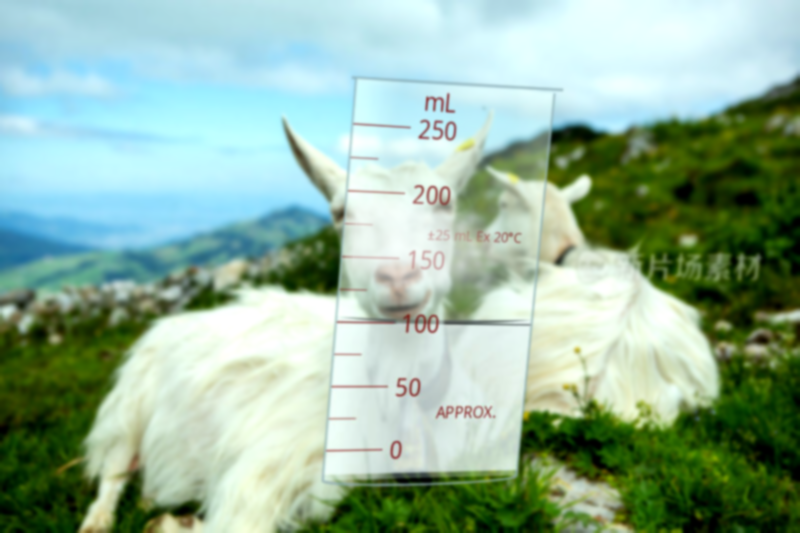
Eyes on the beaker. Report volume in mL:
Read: 100 mL
